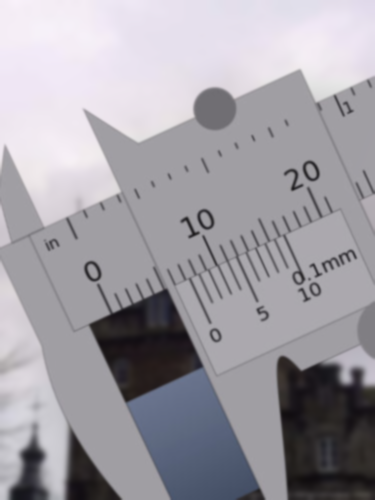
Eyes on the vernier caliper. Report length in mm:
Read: 7.4 mm
